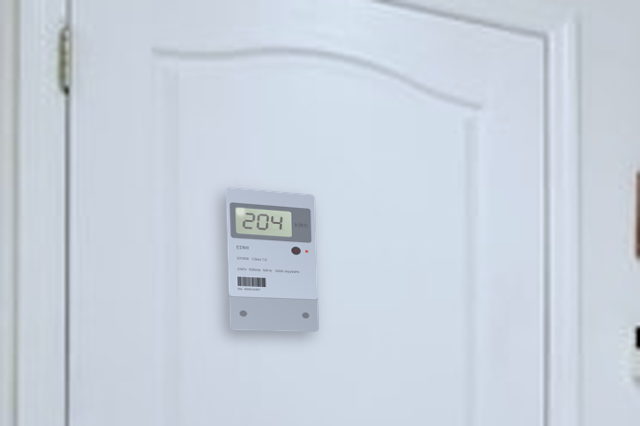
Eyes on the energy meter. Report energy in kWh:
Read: 204 kWh
